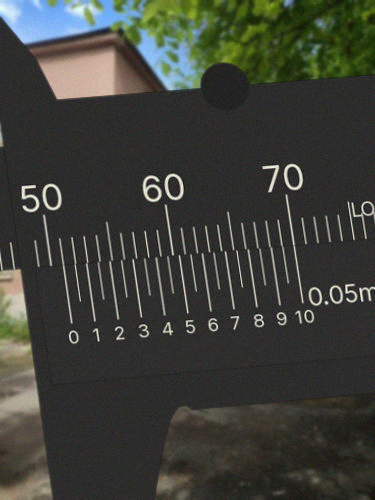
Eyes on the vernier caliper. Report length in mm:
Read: 51.0 mm
